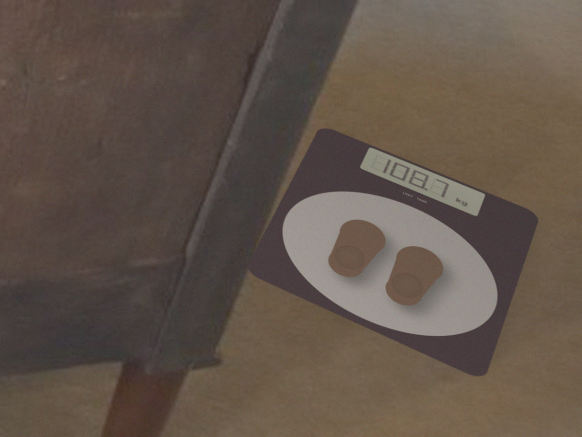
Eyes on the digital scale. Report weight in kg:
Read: 108.7 kg
